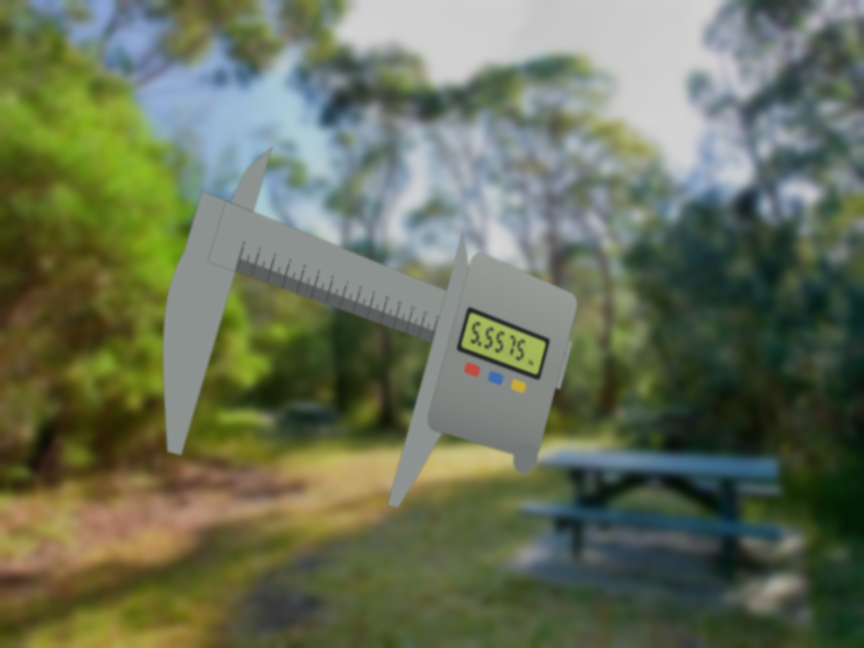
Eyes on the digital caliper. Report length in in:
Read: 5.5575 in
